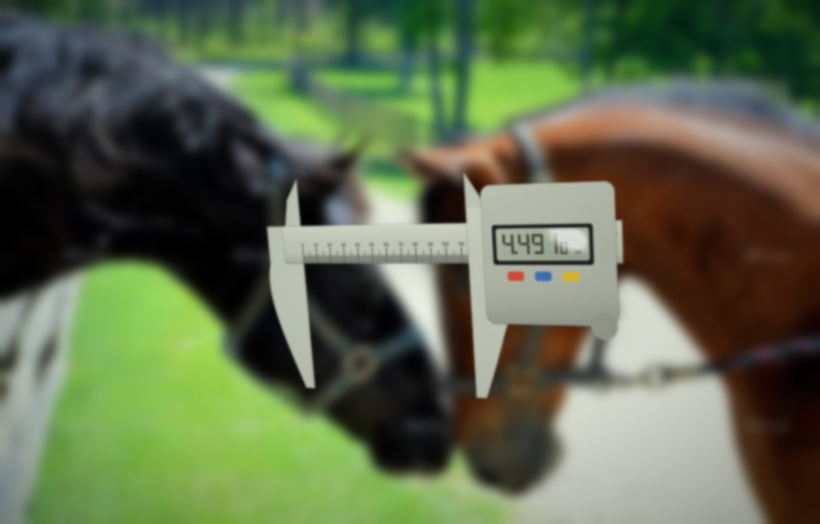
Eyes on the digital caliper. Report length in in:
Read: 4.4910 in
